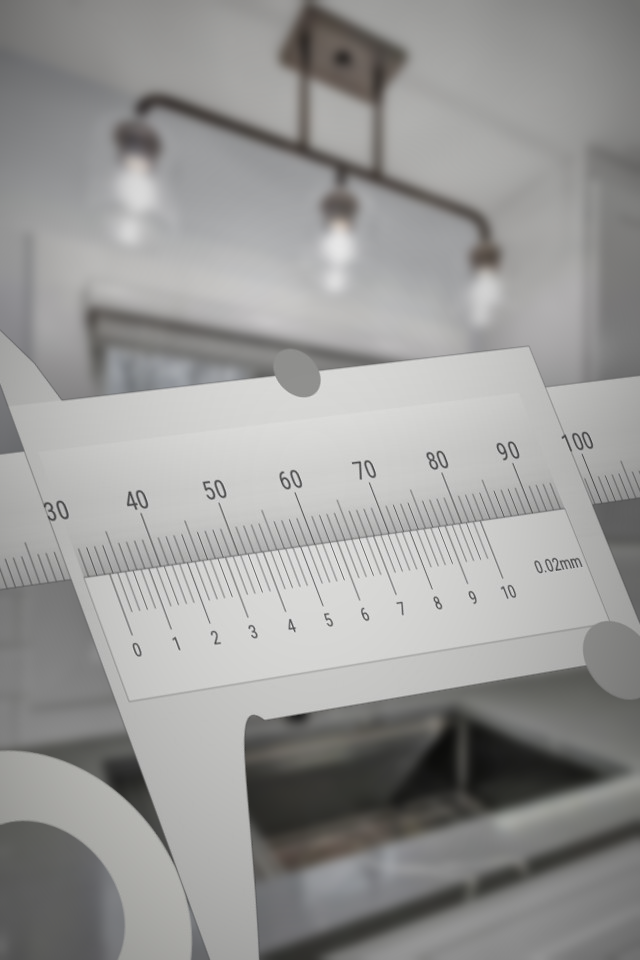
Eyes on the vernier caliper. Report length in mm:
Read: 33.6 mm
